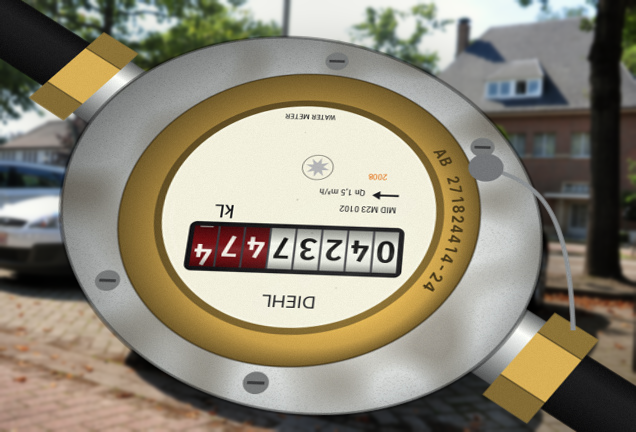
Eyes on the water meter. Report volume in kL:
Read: 4237.474 kL
